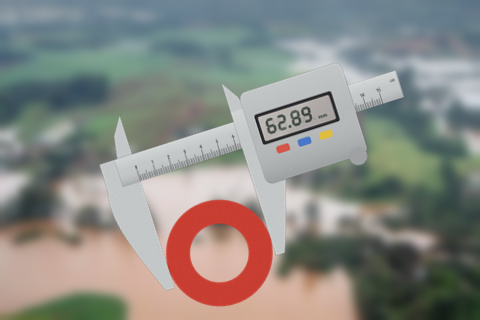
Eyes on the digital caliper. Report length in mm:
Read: 62.89 mm
